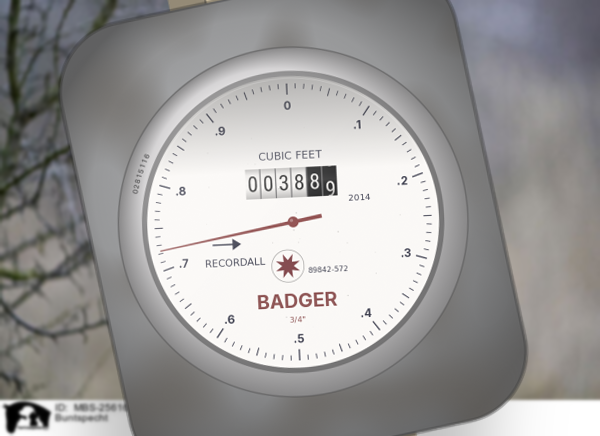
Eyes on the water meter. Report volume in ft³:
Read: 3888.72 ft³
